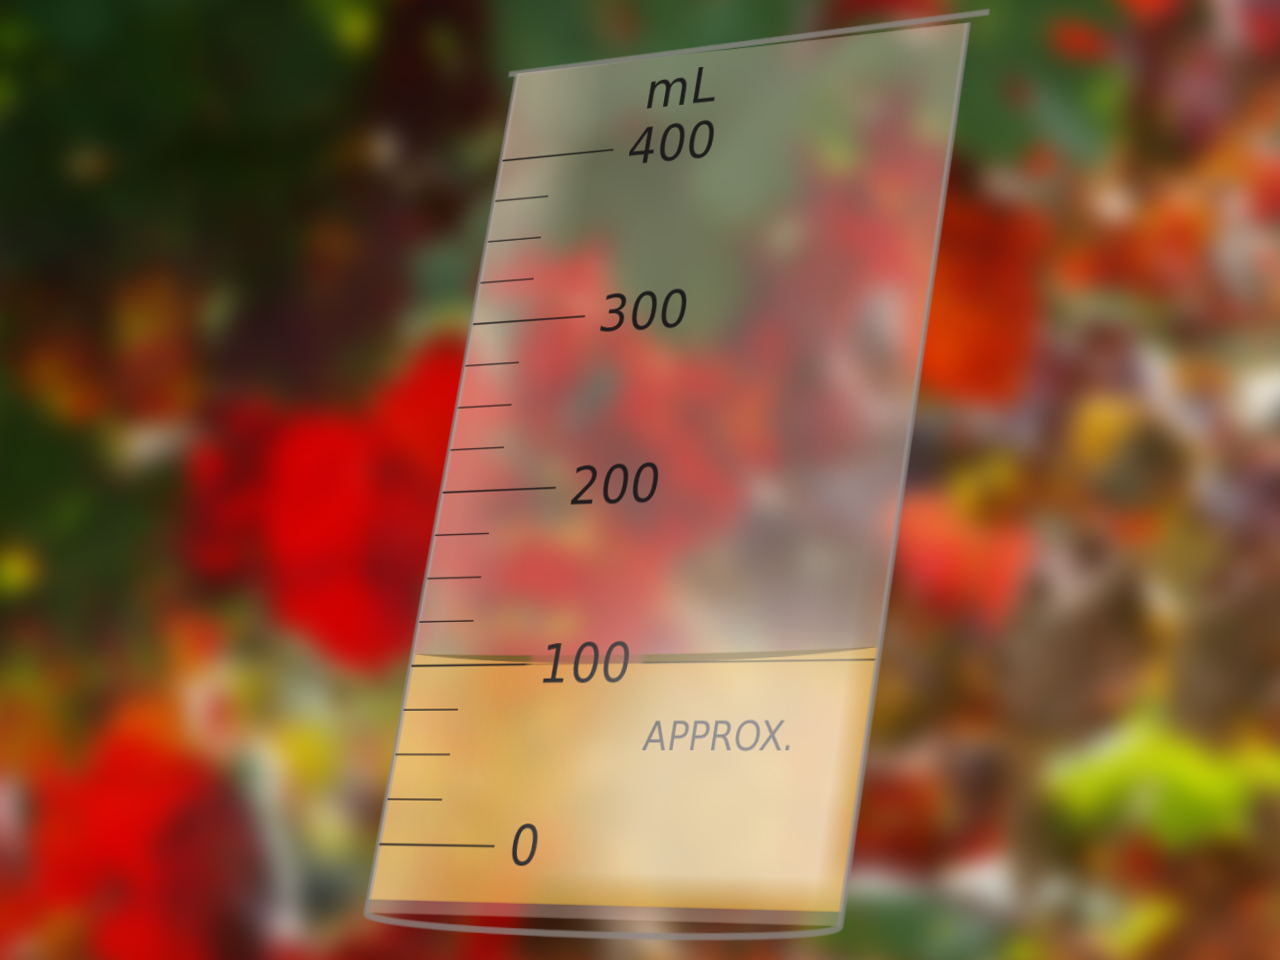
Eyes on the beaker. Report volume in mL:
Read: 100 mL
